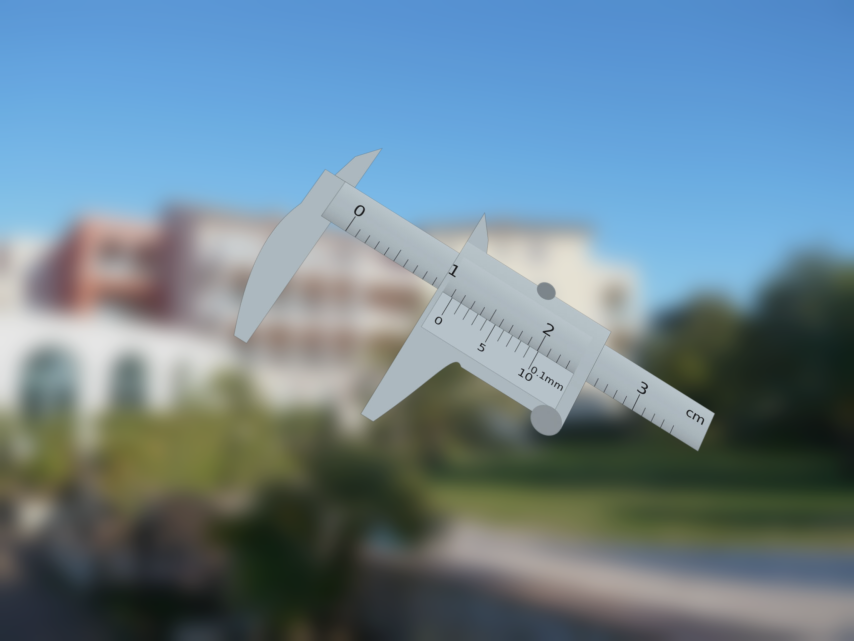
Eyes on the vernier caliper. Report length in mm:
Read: 11.1 mm
